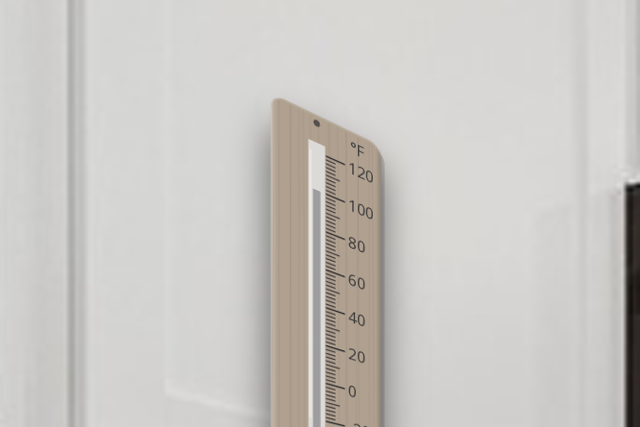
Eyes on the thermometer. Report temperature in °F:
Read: 100 °F
